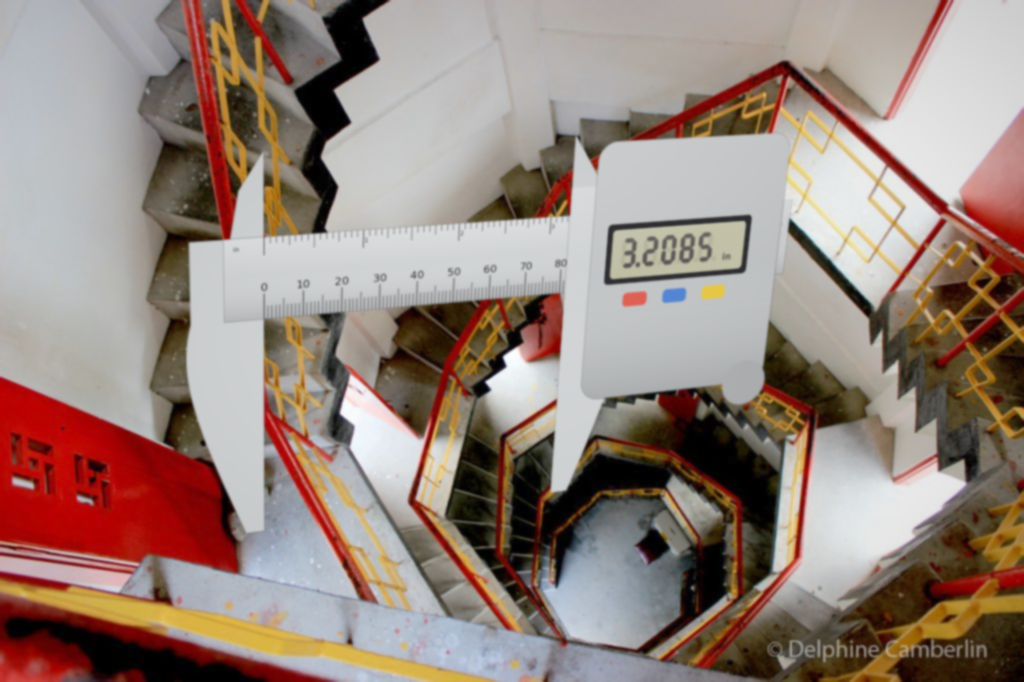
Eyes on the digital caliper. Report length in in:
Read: 3.2085 in
